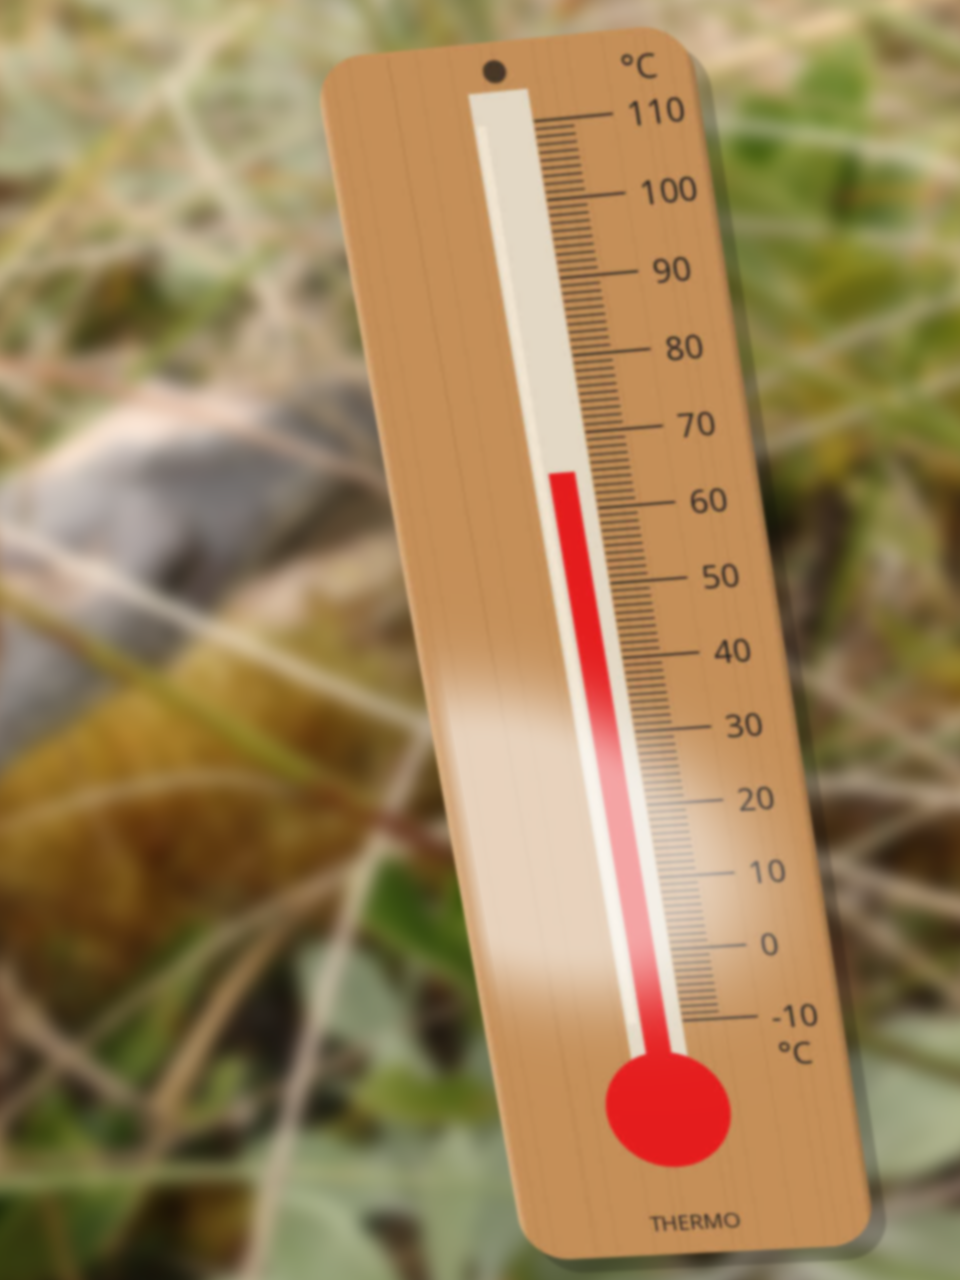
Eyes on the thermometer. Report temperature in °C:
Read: 65 °C
